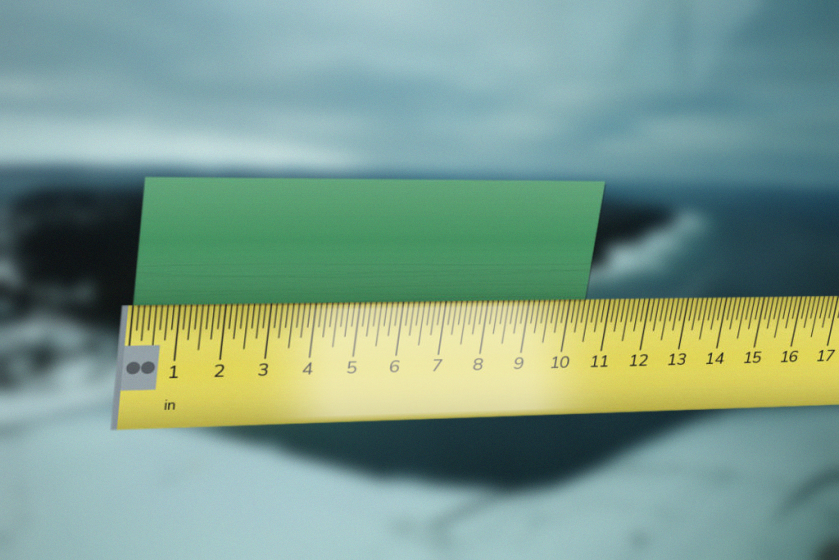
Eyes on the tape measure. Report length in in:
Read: 10.375 in
